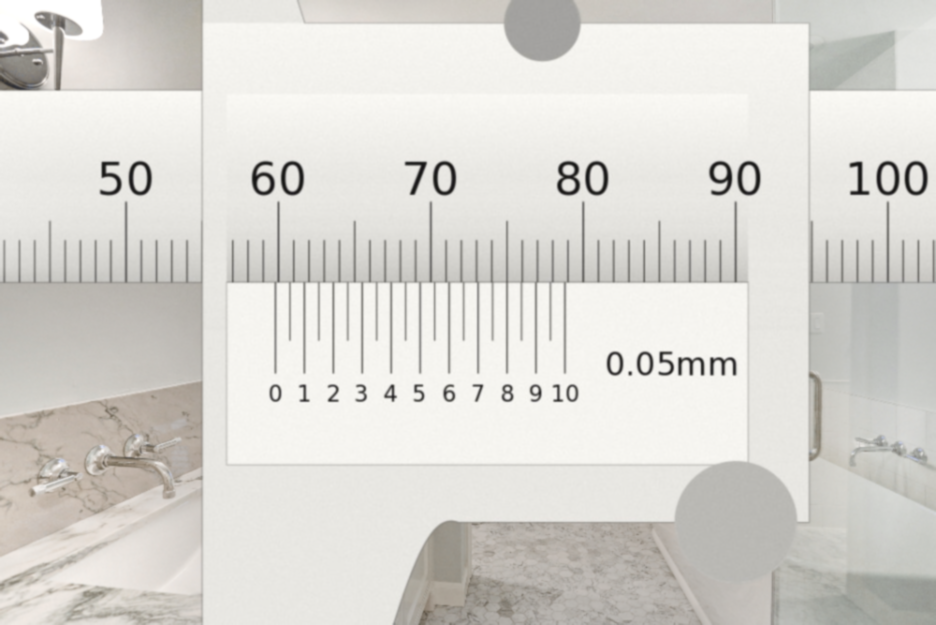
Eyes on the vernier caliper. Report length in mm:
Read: 59.8 mm
